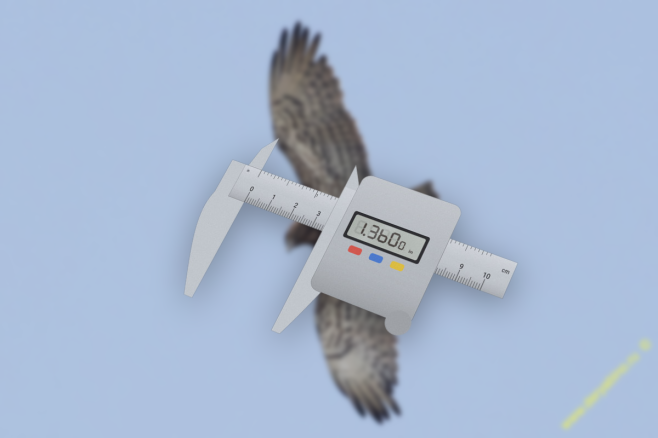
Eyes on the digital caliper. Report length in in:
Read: 1.3600 in
